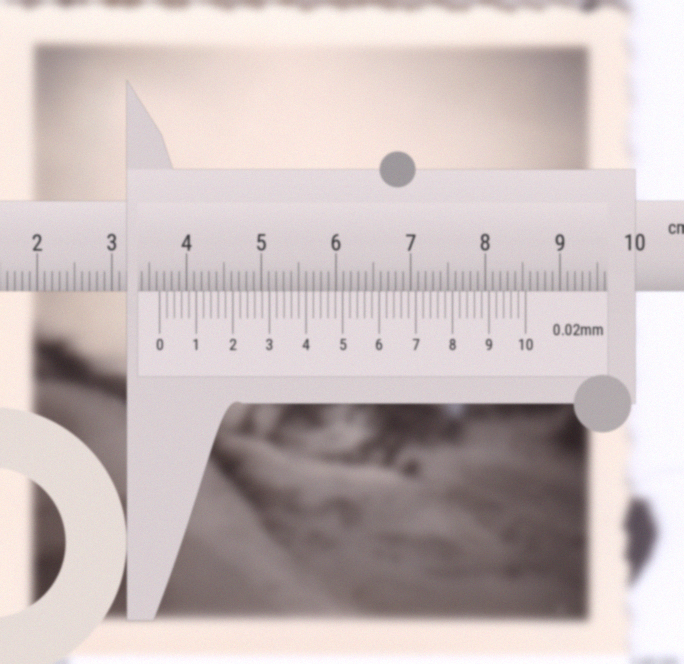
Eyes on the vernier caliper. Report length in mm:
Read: 36.4 mm
